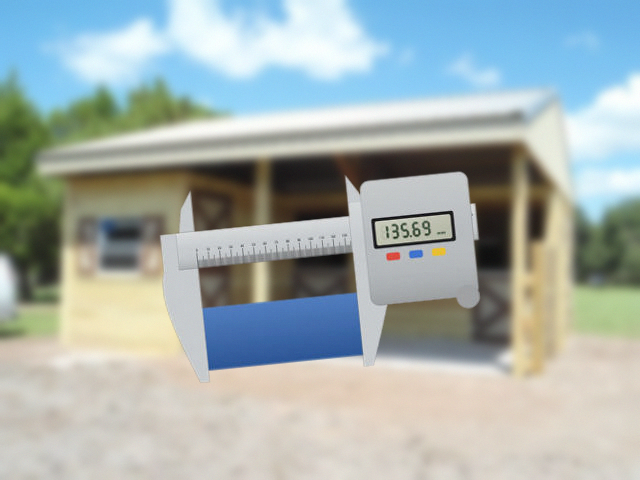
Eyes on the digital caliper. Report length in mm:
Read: 135.69 mm
